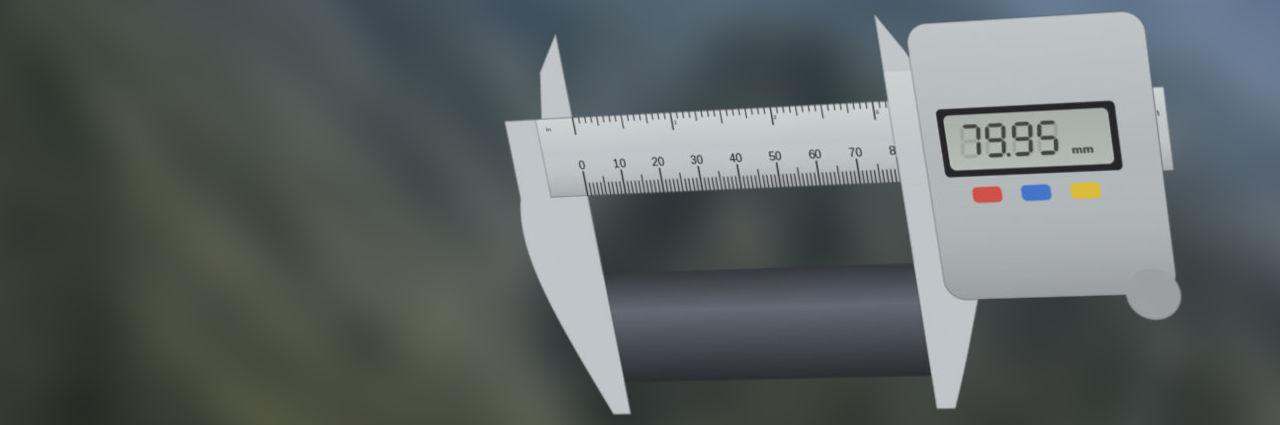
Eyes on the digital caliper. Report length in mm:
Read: 79.95 mm
